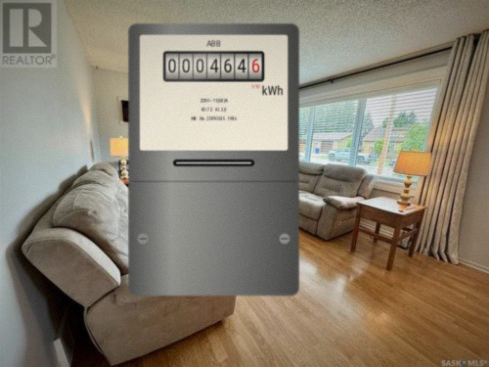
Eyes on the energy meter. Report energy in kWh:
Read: 464.6 kWh
